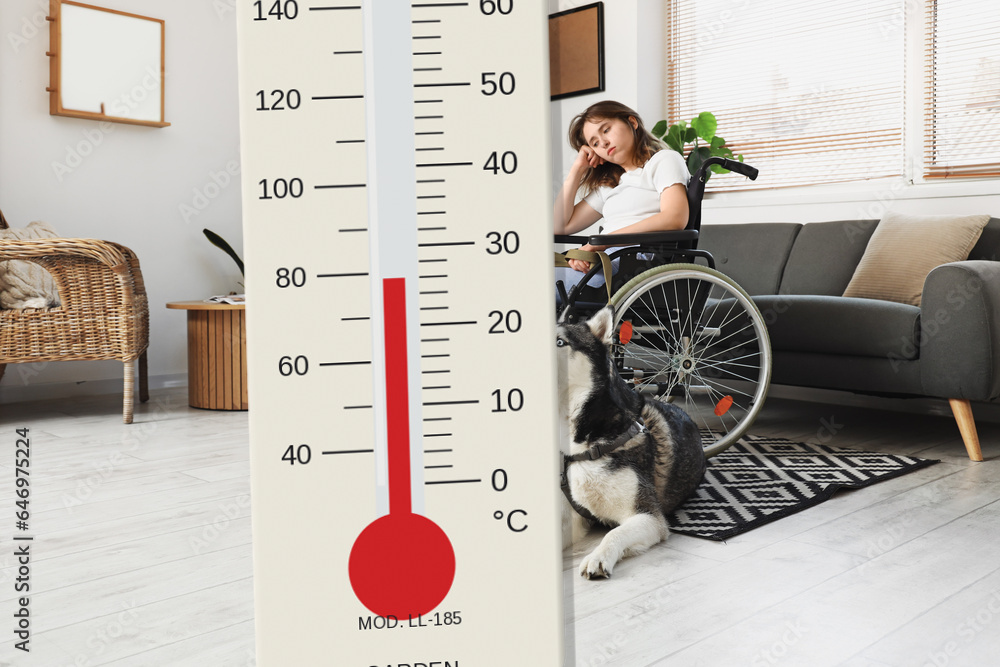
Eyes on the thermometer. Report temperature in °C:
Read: 26 °C
